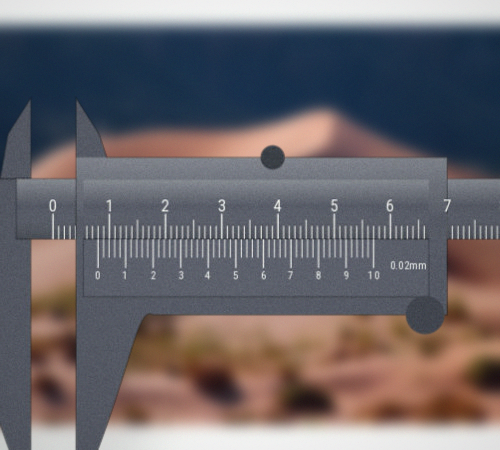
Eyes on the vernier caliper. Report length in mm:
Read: 8.0 mm
